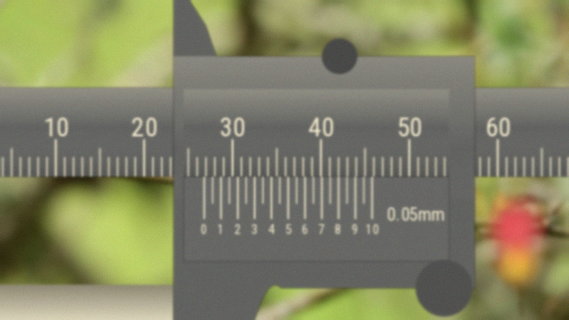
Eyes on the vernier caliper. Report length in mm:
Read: 26.8 mm
